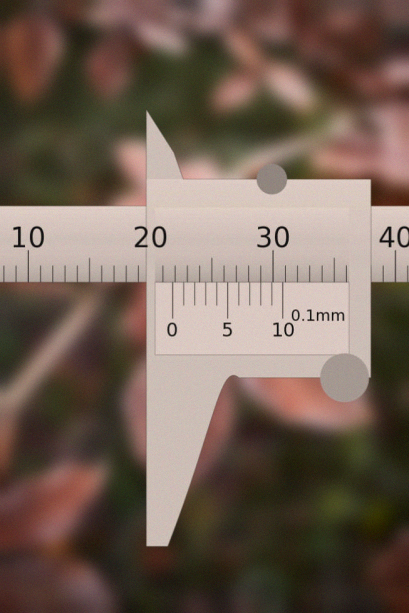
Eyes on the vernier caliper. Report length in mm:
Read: 21.8 mm
